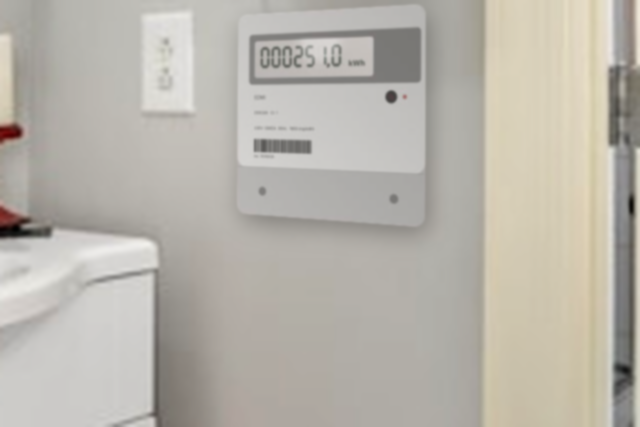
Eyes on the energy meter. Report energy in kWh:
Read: 251.0 kWh
